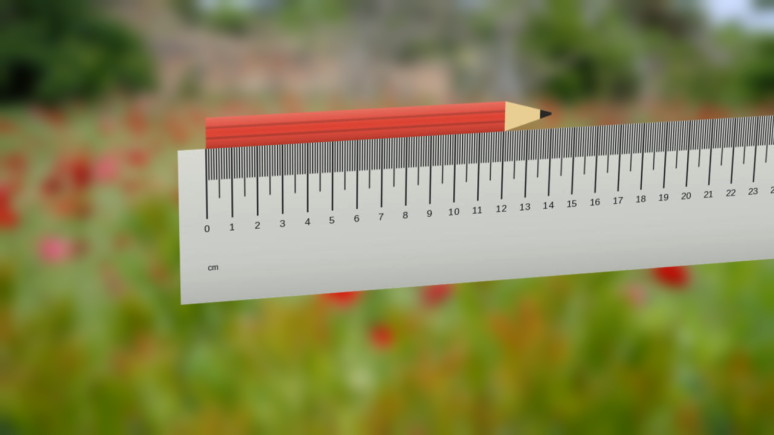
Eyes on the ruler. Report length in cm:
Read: 14 cm
